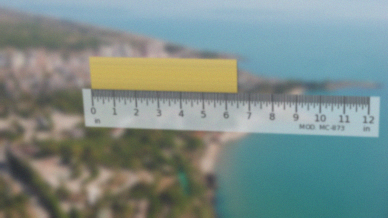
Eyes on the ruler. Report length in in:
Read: 6.5 in
